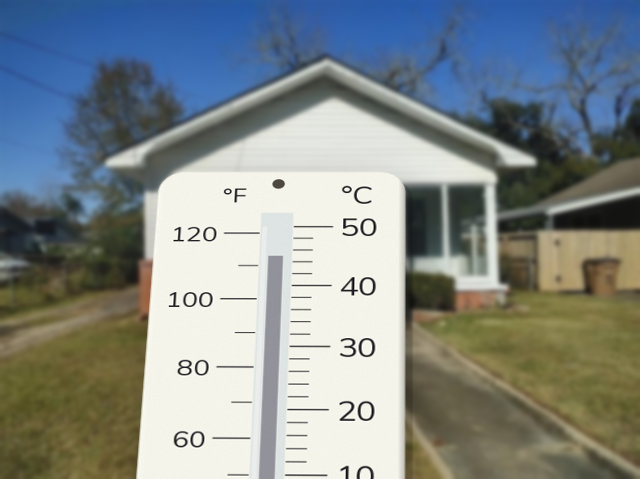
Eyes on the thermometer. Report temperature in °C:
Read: 45 °C
